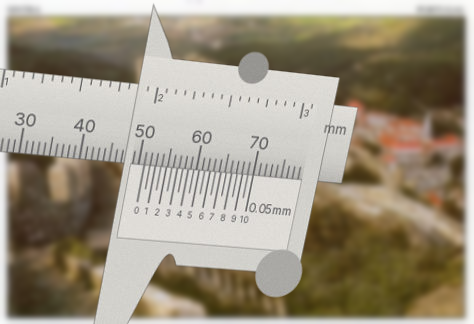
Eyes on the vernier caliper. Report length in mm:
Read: 51.0 mm
